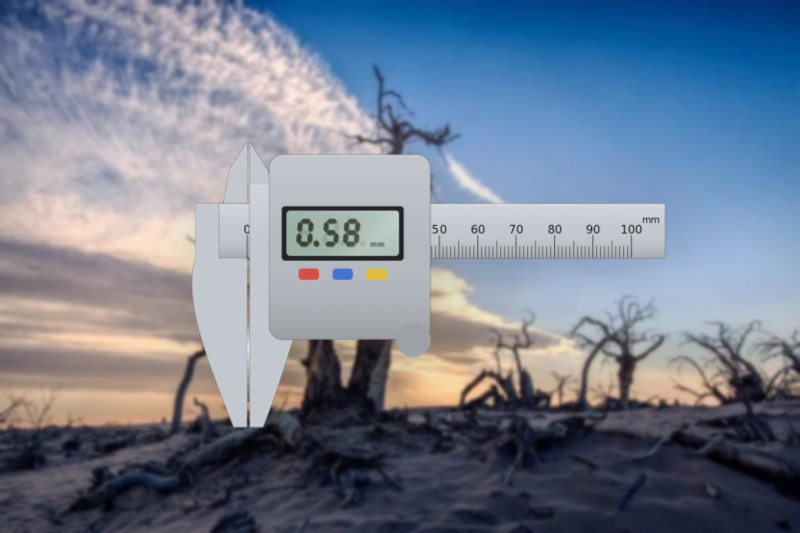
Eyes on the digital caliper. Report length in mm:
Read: 0.58 mm
